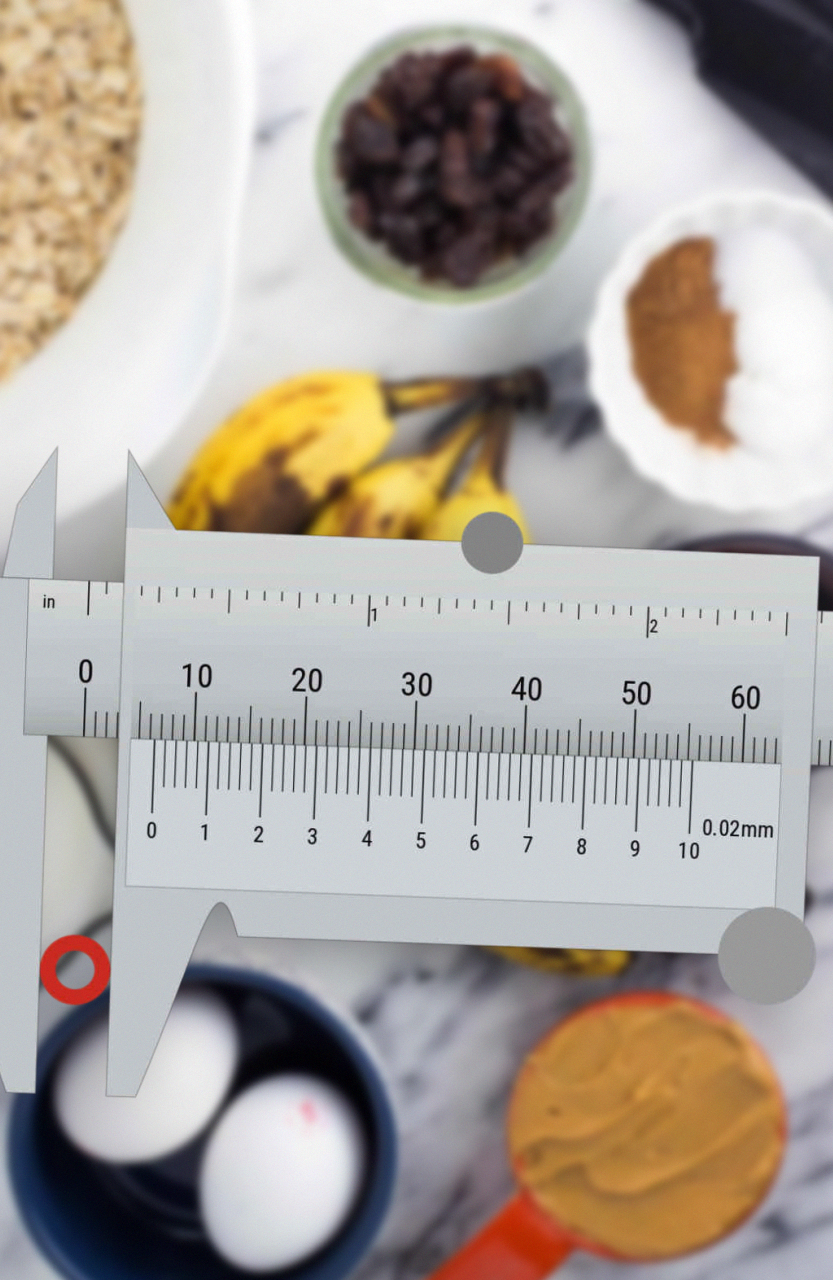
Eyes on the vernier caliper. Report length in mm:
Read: 6.4 mm
